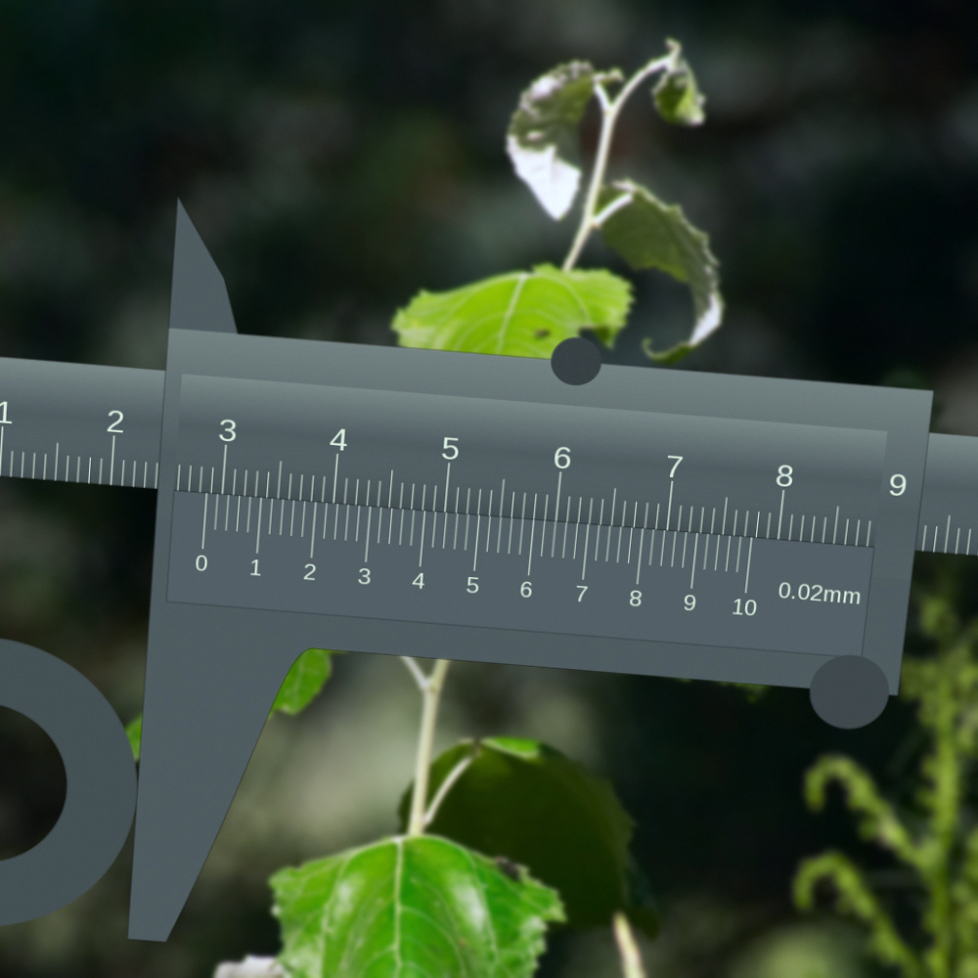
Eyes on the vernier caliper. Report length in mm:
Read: 28.6 mm
